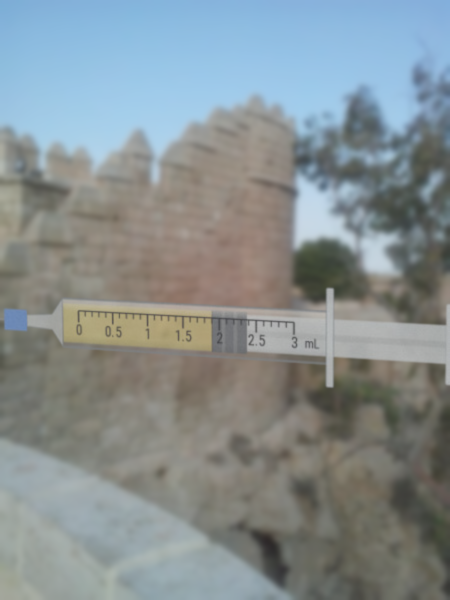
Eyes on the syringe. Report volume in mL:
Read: 1.9 mL
